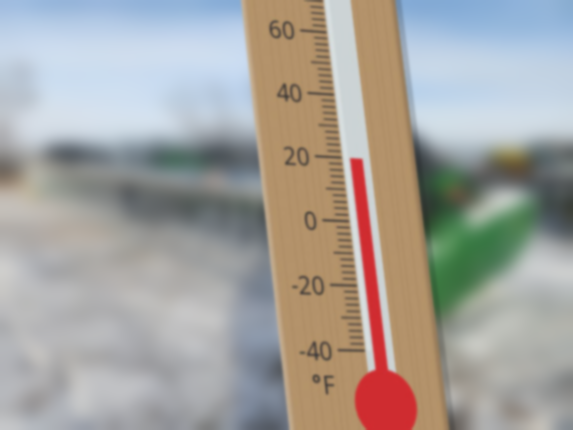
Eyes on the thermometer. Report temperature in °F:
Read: 20 °F
